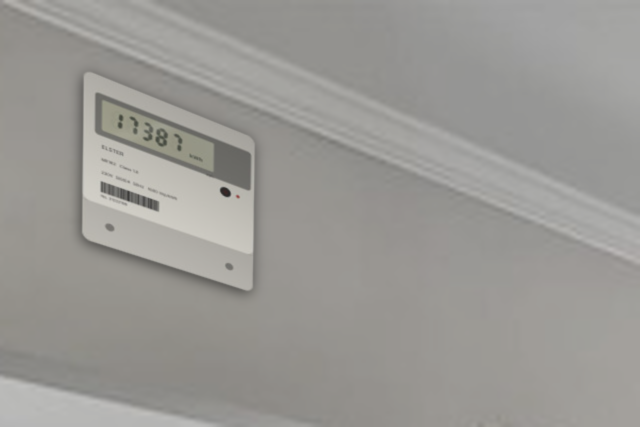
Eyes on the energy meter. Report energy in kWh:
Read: 17387 kWh
